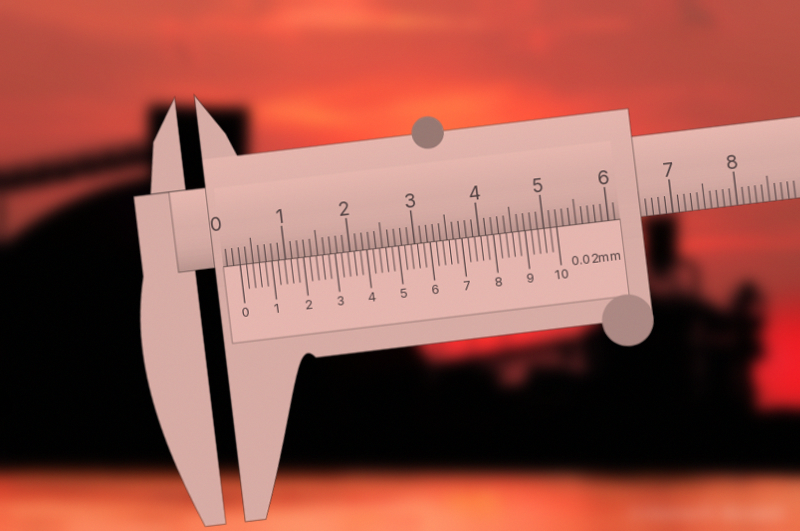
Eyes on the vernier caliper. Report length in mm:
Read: 3.0 mm
